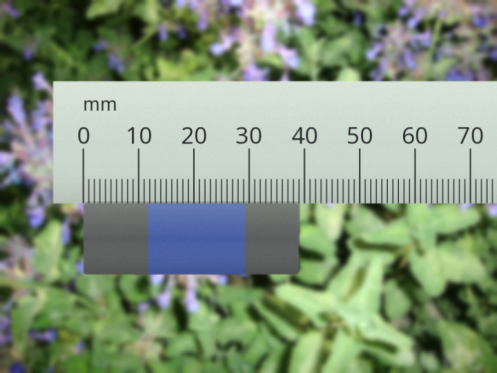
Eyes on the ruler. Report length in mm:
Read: 39 mm
